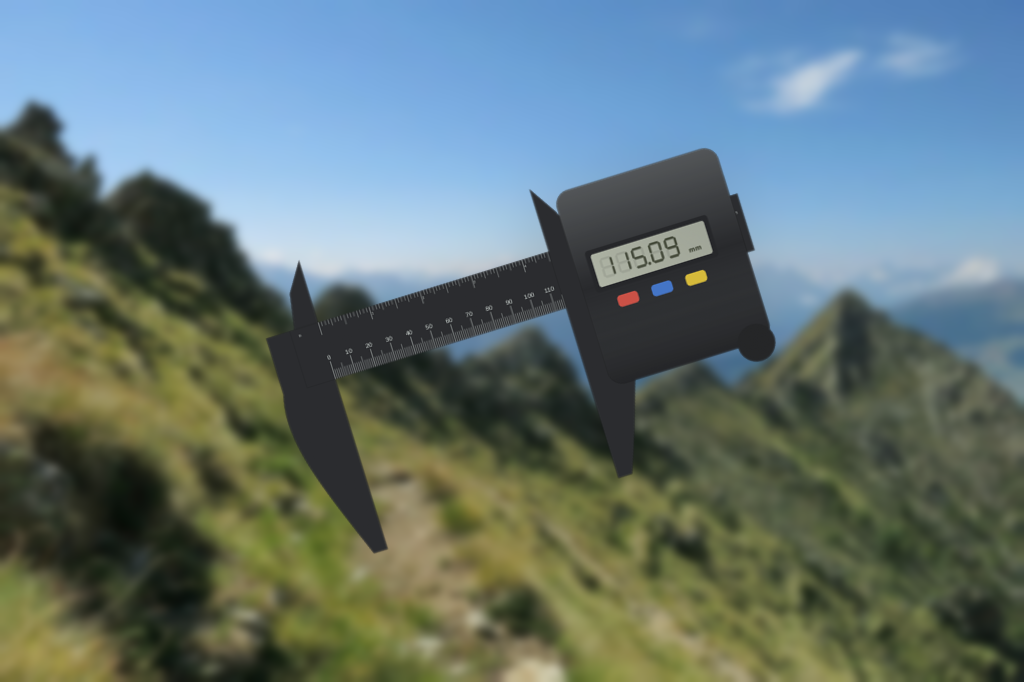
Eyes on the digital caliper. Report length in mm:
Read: 115.09 mm
